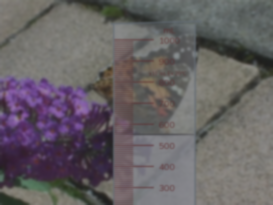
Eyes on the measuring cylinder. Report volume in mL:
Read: 550 mL
